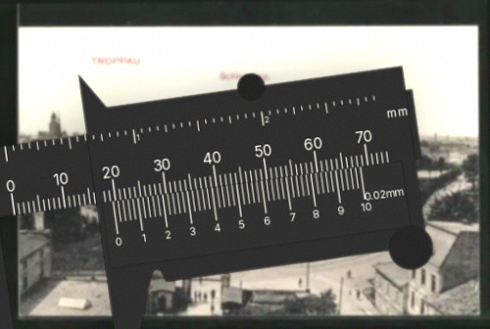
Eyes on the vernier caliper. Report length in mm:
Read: 19.5 mm
